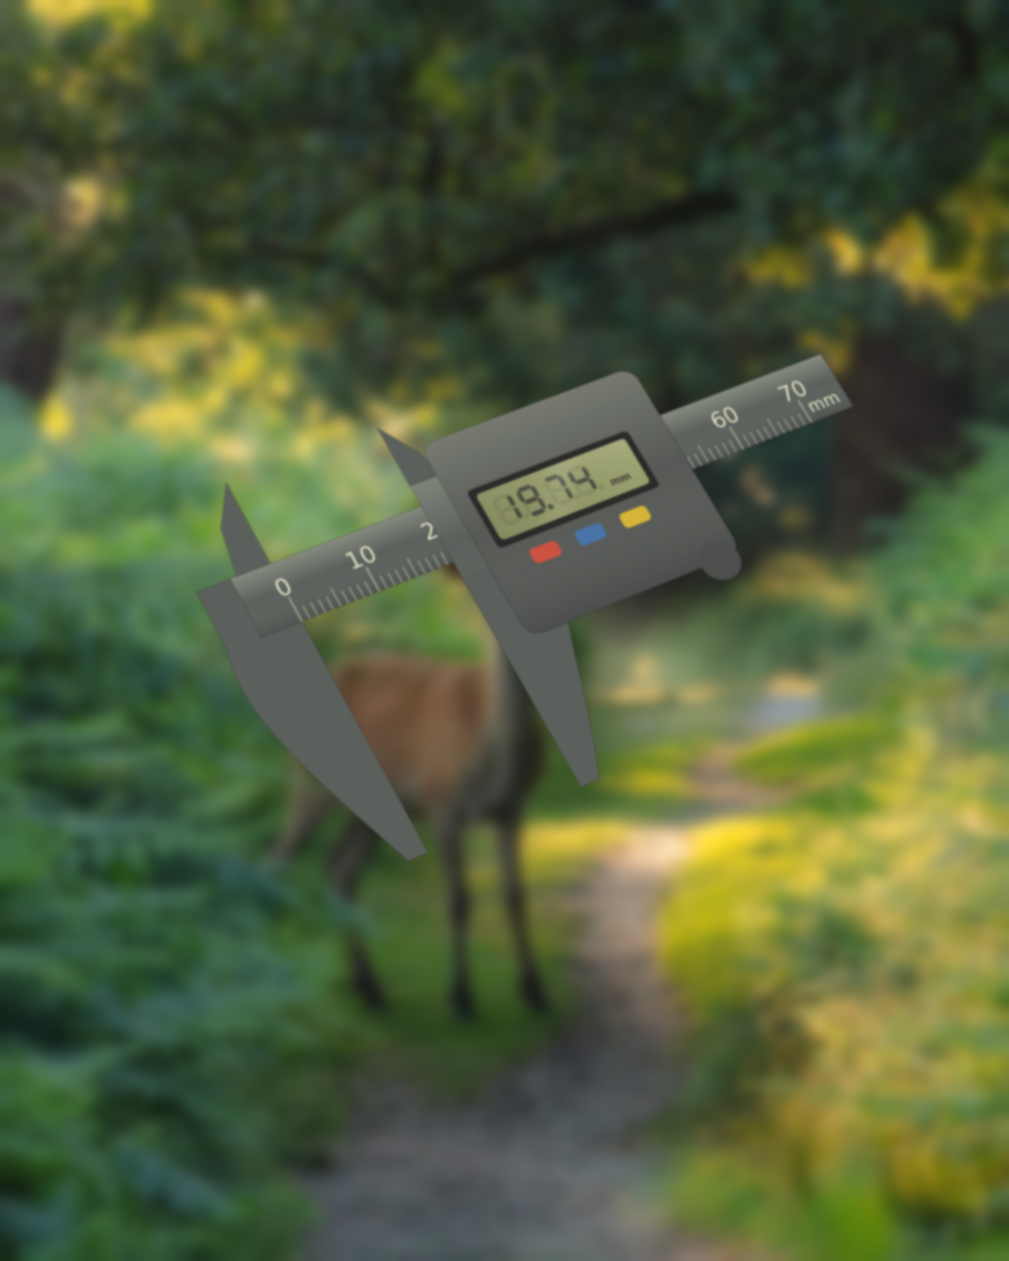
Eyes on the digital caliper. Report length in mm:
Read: 19.74 mm
